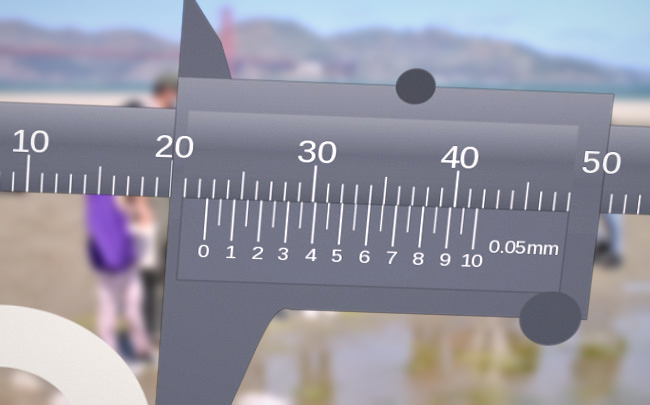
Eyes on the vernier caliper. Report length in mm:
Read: 22.6 mm
